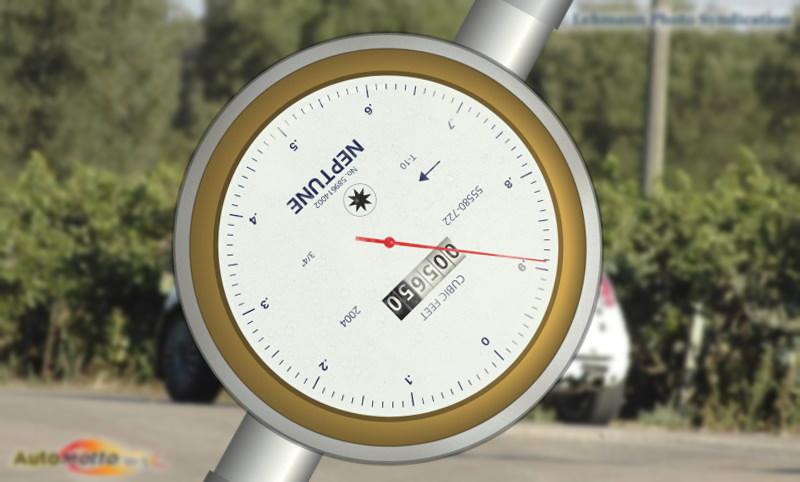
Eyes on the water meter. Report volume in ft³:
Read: 5649.89 ft³
